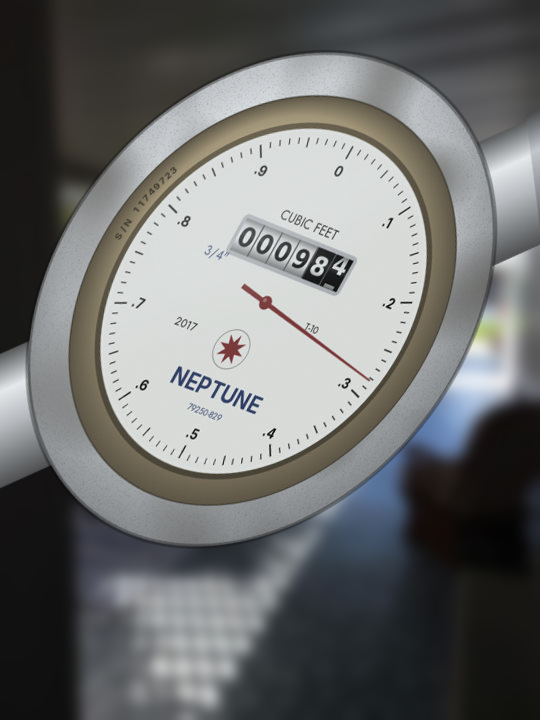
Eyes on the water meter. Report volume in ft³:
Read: 984.28 ft³
